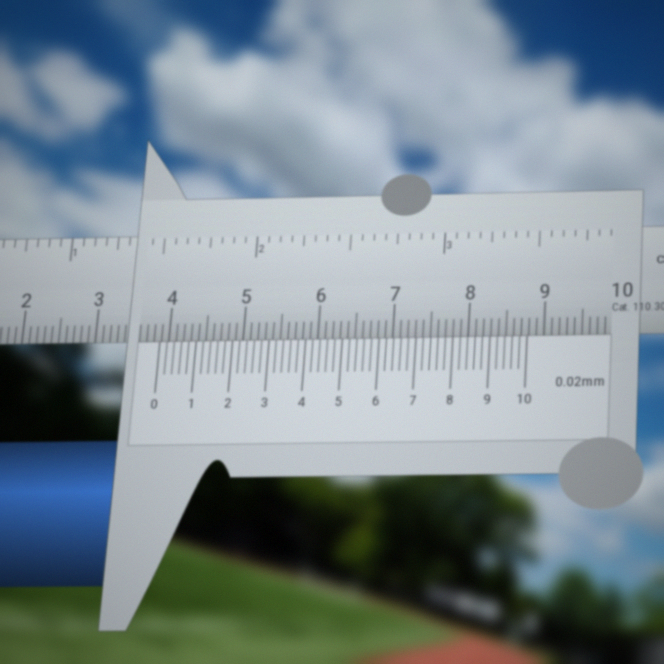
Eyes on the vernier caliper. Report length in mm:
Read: 38.8 mm
